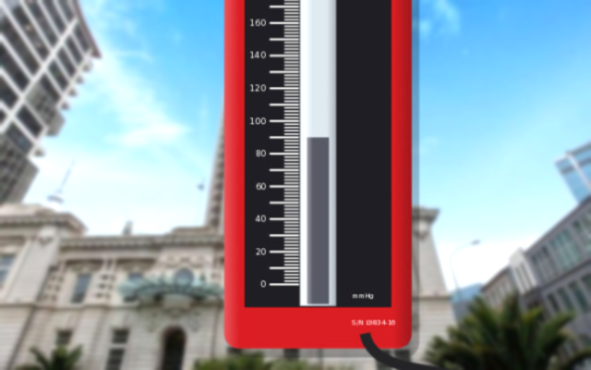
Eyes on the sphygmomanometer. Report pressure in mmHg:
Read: 90 mmHg
